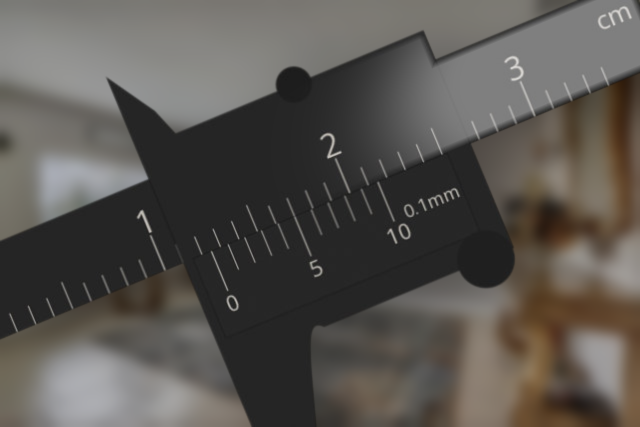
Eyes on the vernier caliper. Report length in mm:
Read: 12.5 mm
